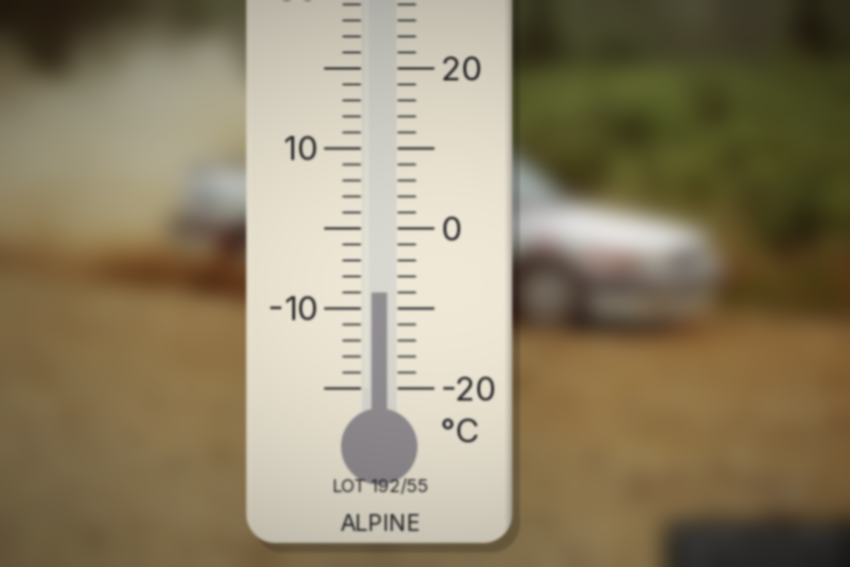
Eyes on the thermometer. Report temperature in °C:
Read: -8 °C
